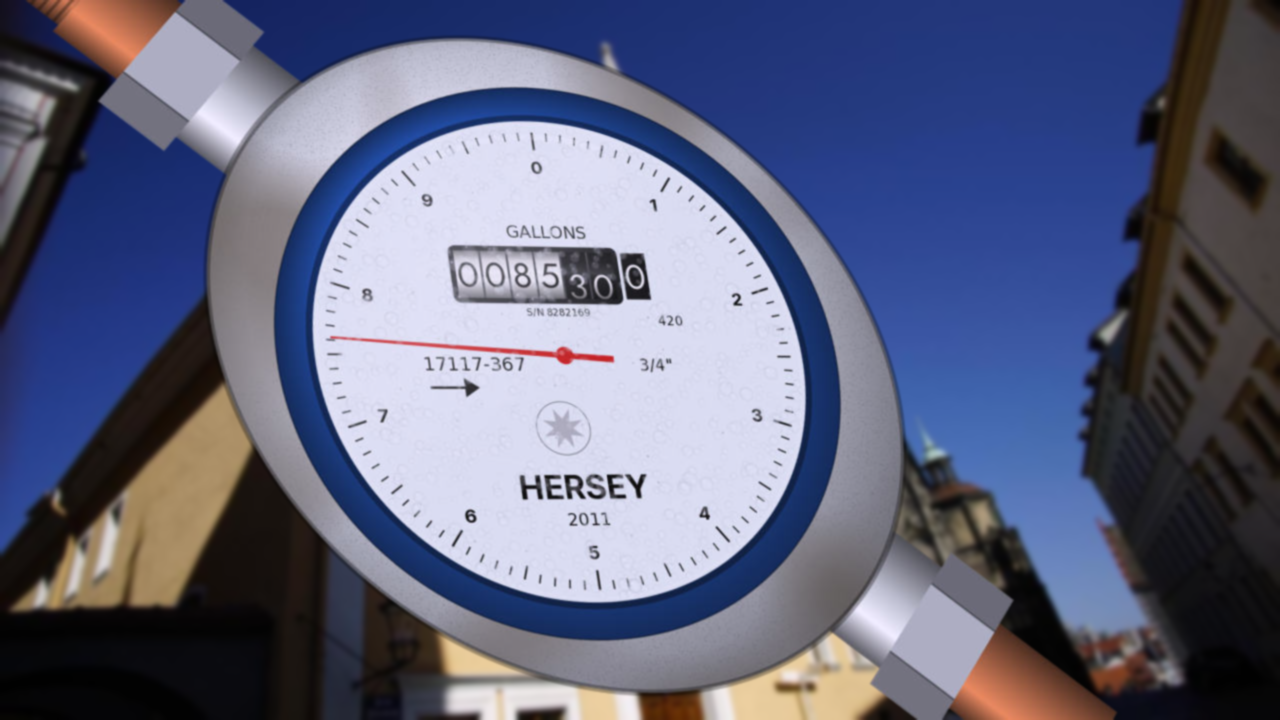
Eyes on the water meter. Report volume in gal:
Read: 85297.6 gal
